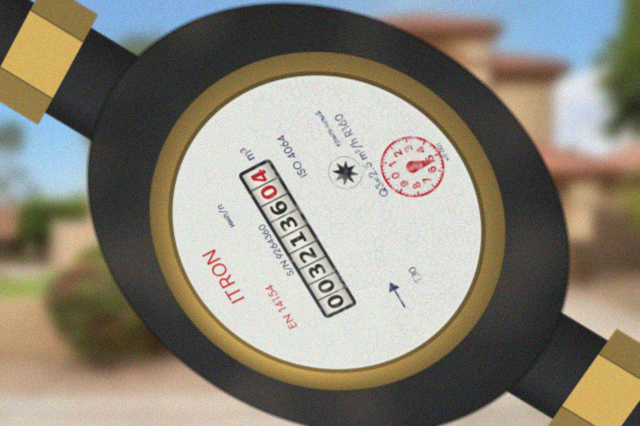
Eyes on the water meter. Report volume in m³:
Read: 32136.045 m³
